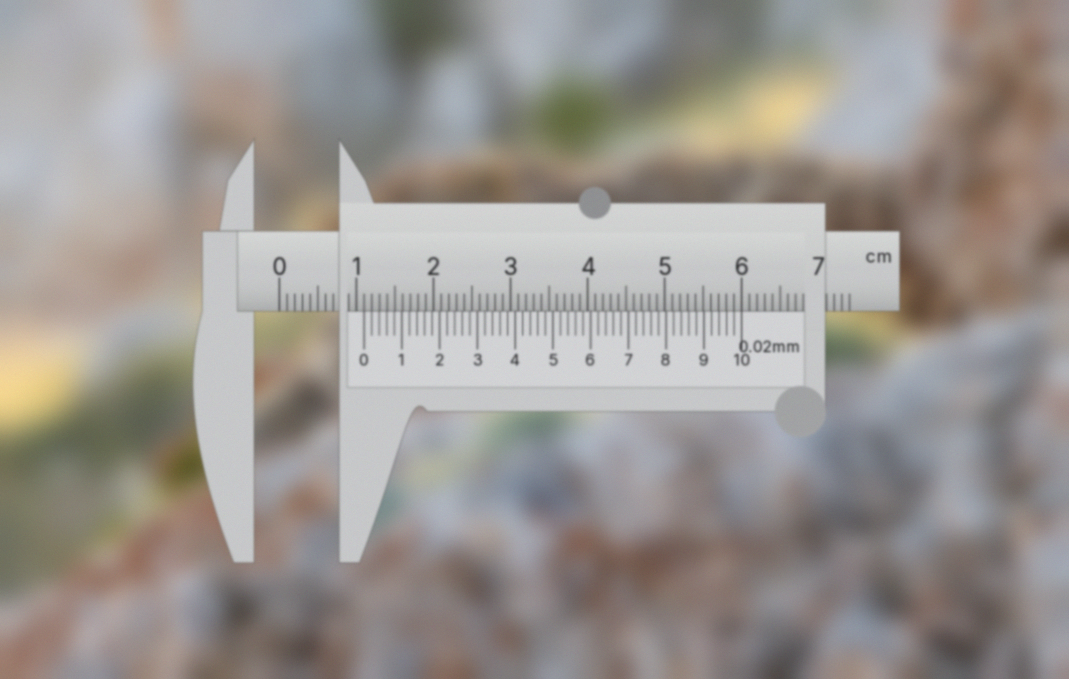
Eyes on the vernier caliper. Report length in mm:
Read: 11.0 mm
